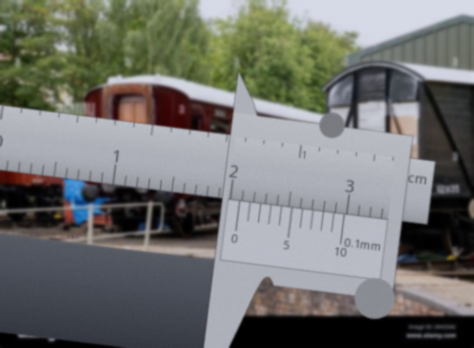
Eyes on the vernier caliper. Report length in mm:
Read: 20.8 mm
